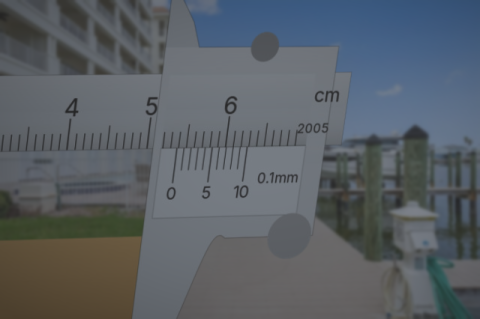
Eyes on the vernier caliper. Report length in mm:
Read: 53.8 mm
